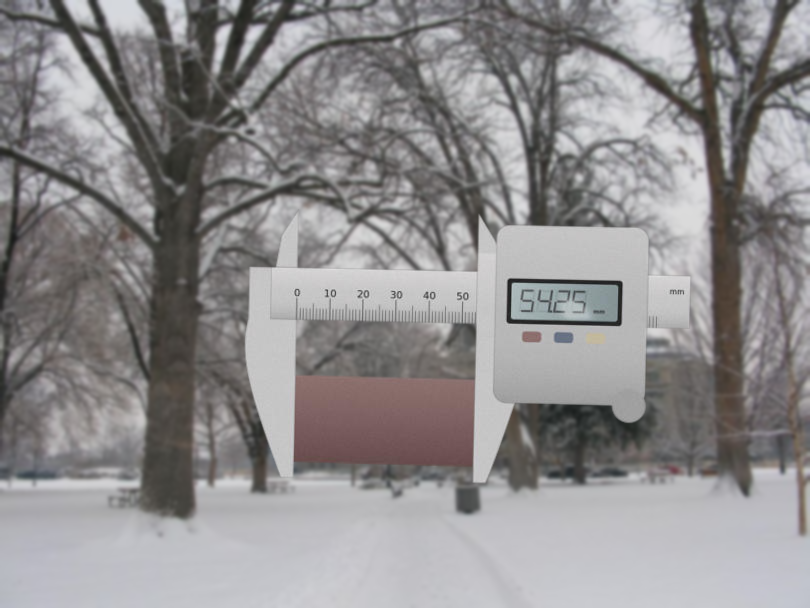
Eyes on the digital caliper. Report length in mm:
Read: 54.25 mm
